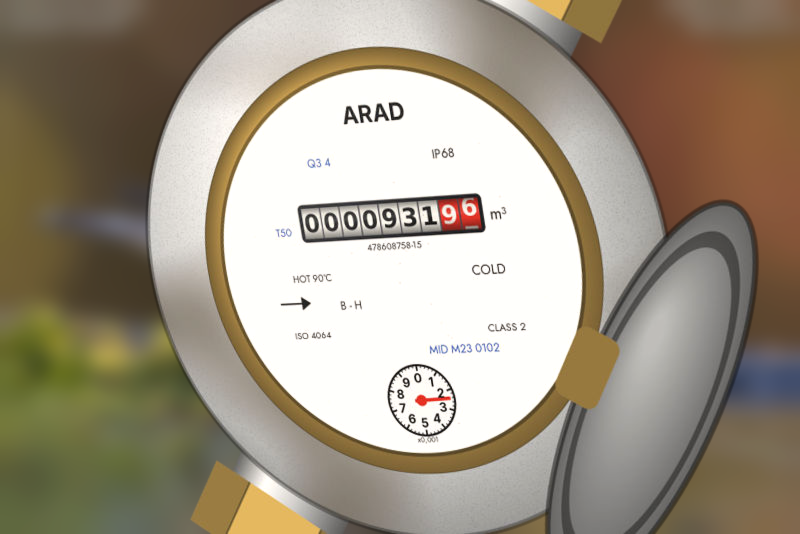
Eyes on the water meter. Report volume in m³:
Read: 931.962 m³
